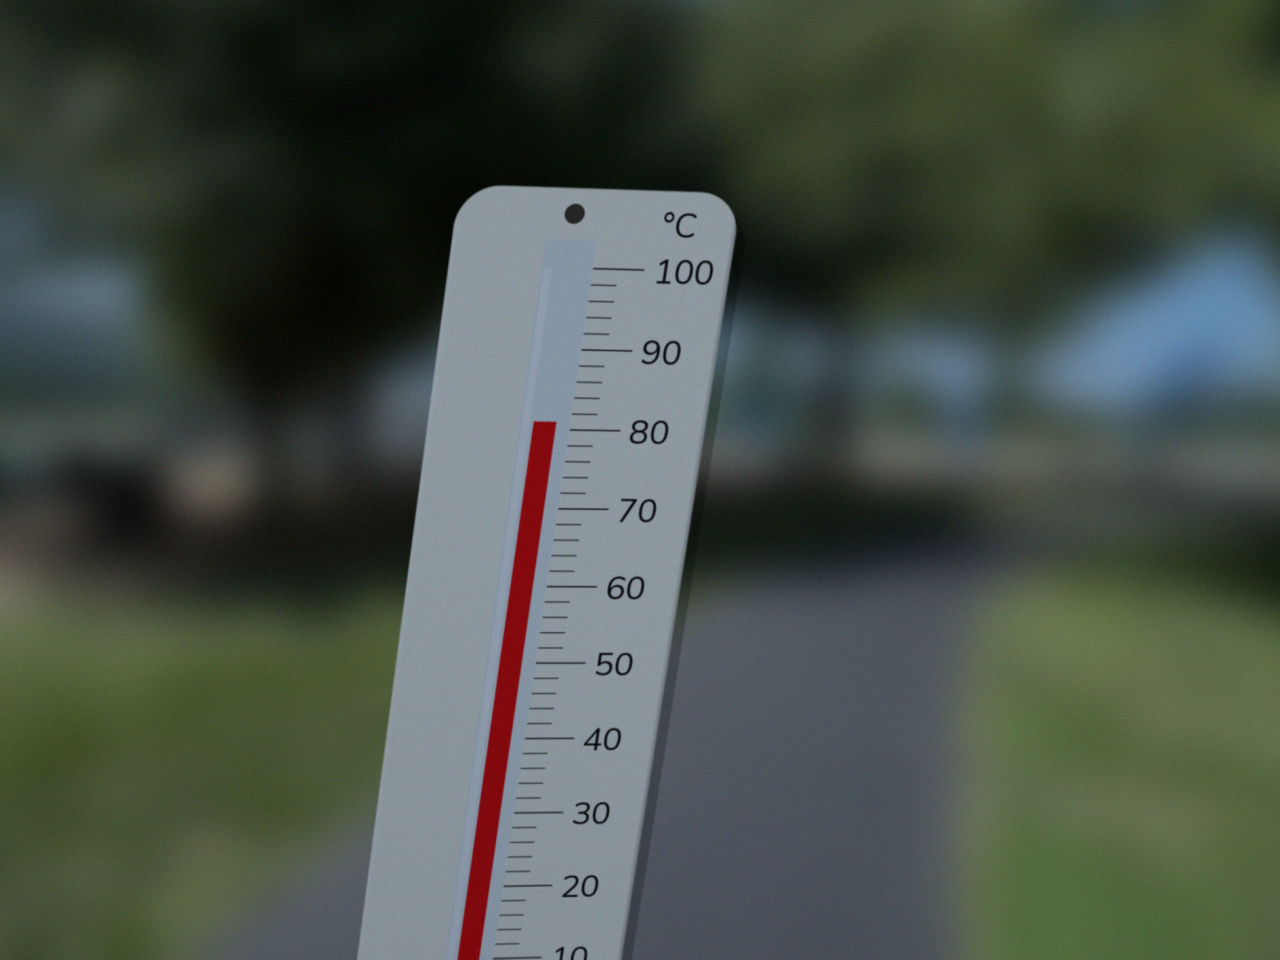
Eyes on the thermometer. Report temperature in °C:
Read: 81 °C
